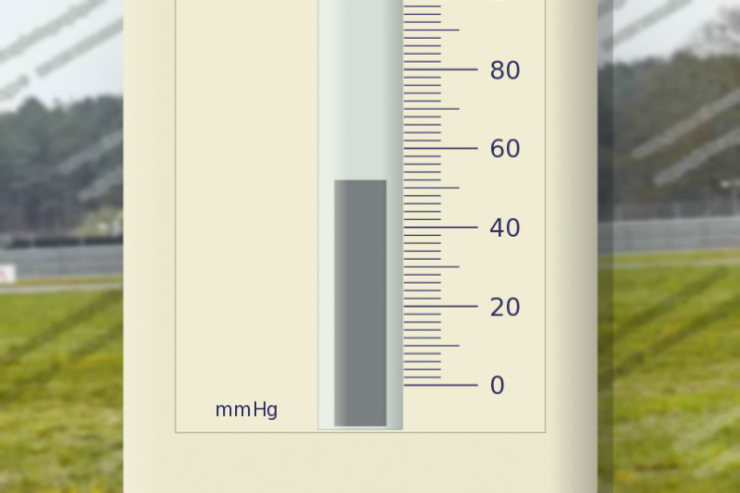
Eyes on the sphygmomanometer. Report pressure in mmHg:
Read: 52 mmHg
